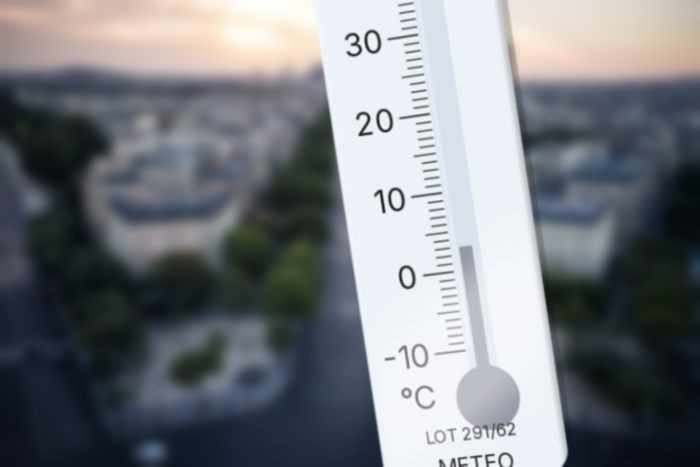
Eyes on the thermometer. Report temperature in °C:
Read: 3 °C
